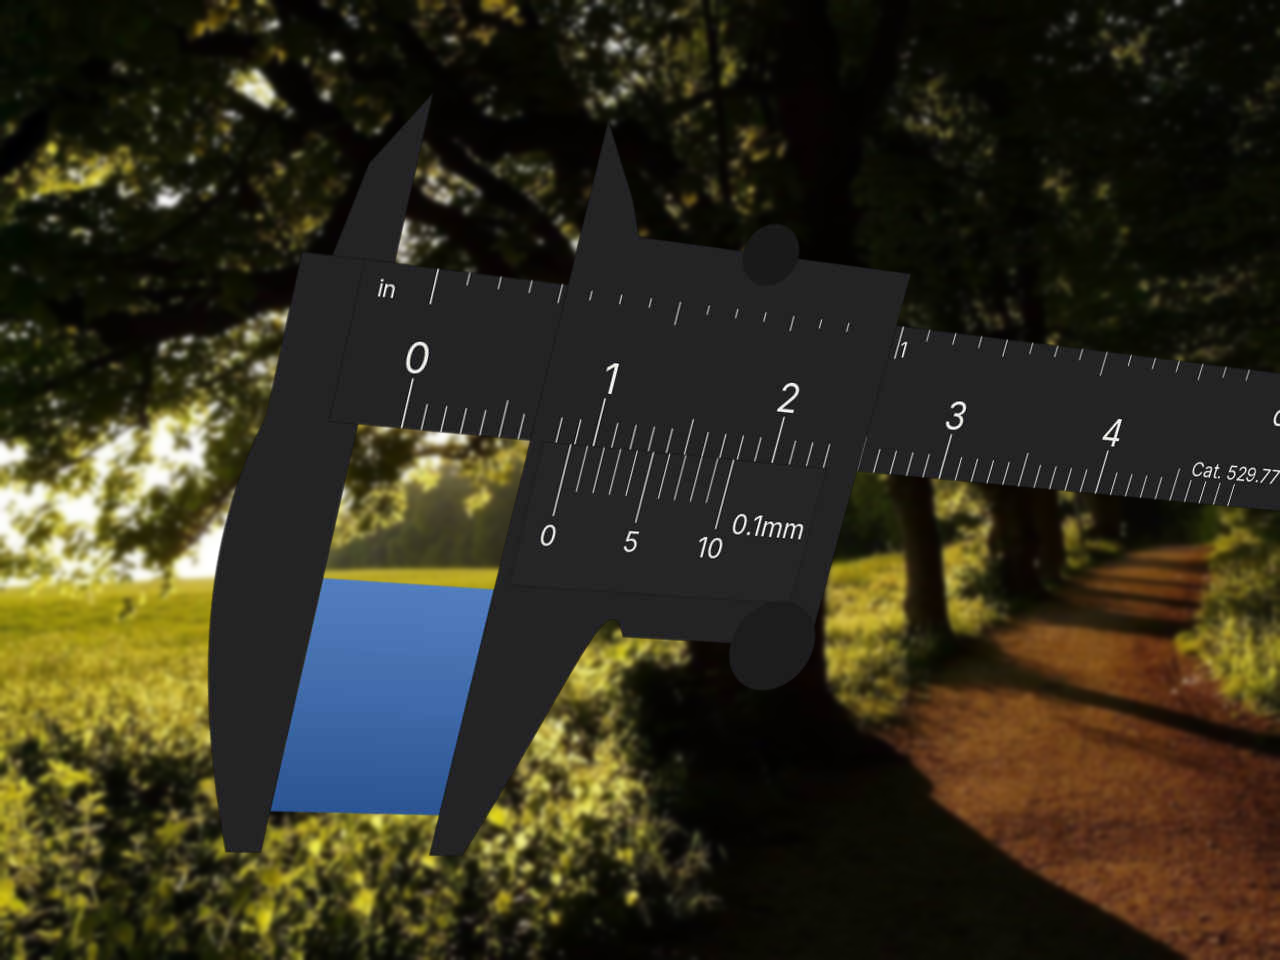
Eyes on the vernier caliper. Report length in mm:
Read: 8.8 mm
